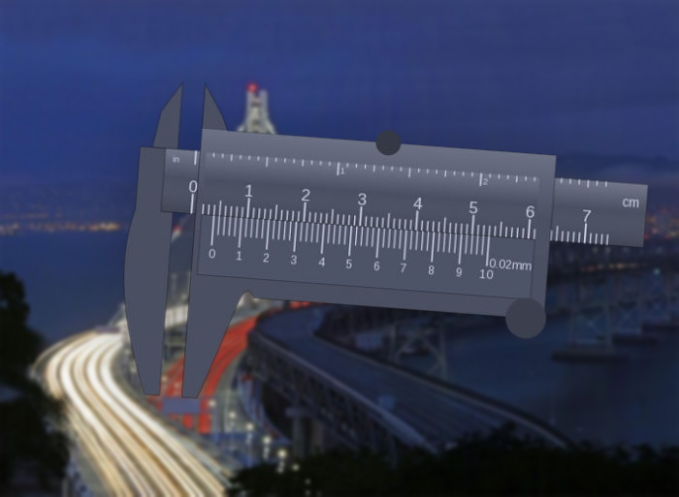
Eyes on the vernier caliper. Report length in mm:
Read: 4.0 mm
